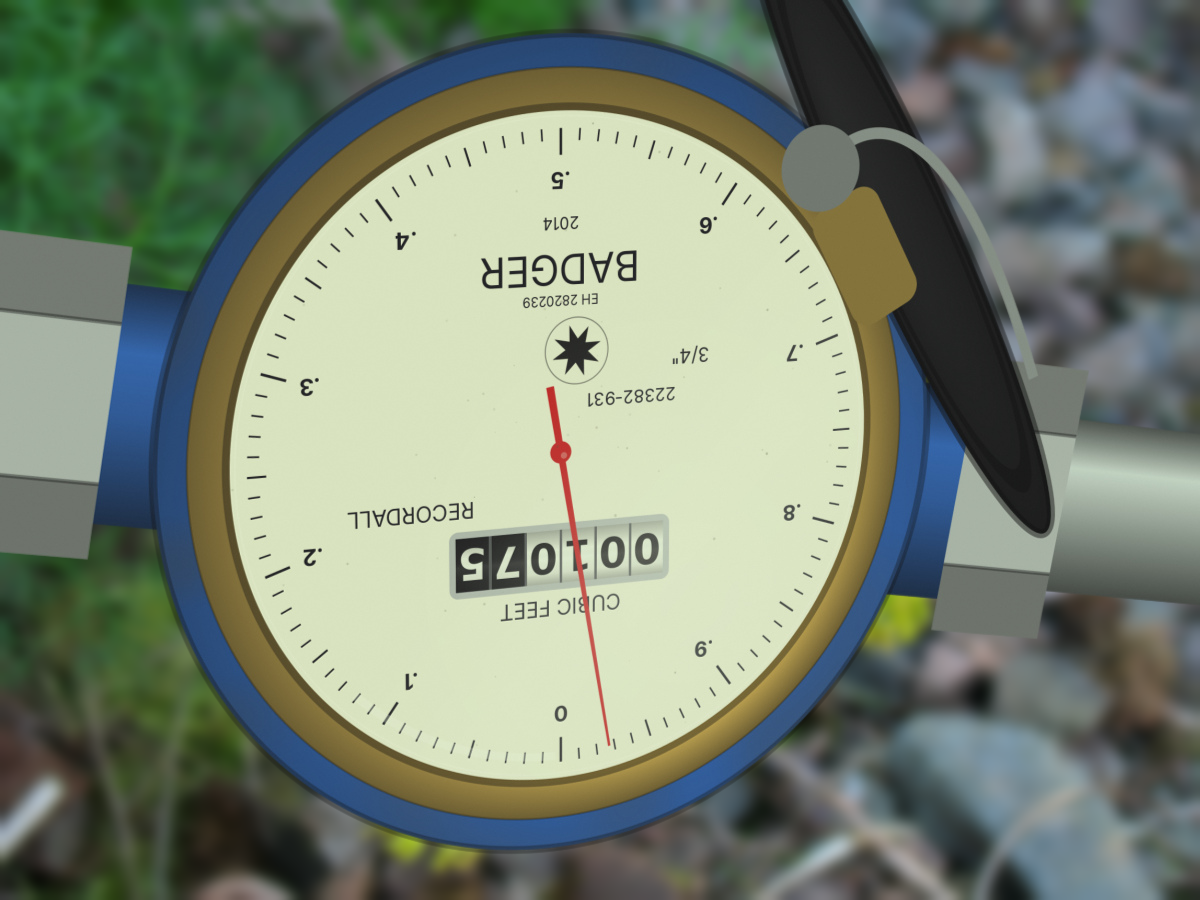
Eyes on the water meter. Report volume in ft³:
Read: 1074.97 ft³
